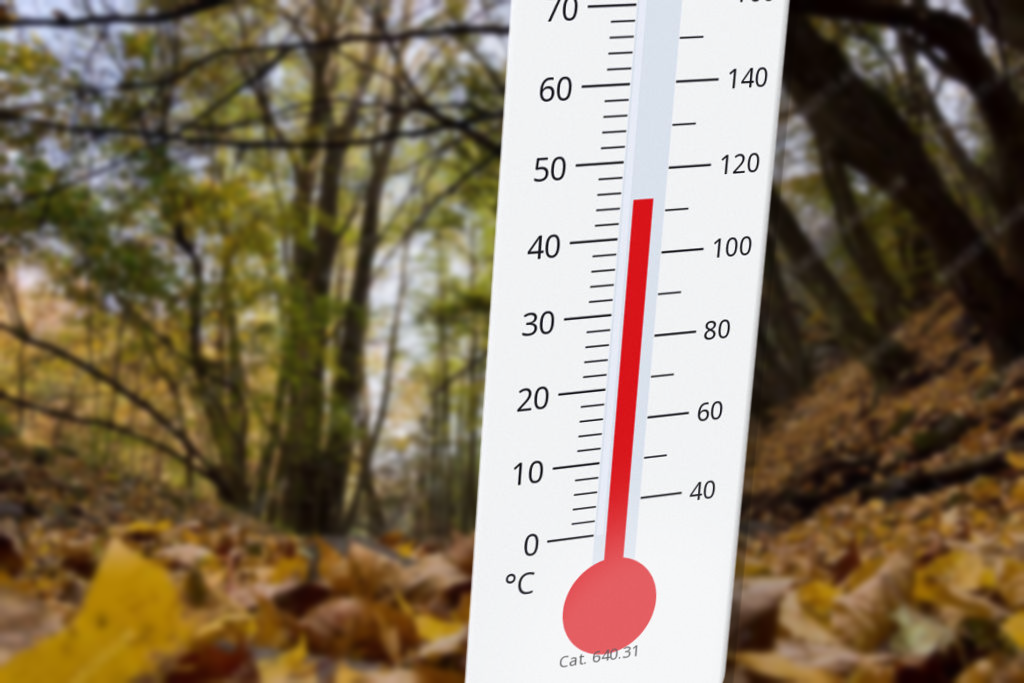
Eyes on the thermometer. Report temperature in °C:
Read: 45 °C
